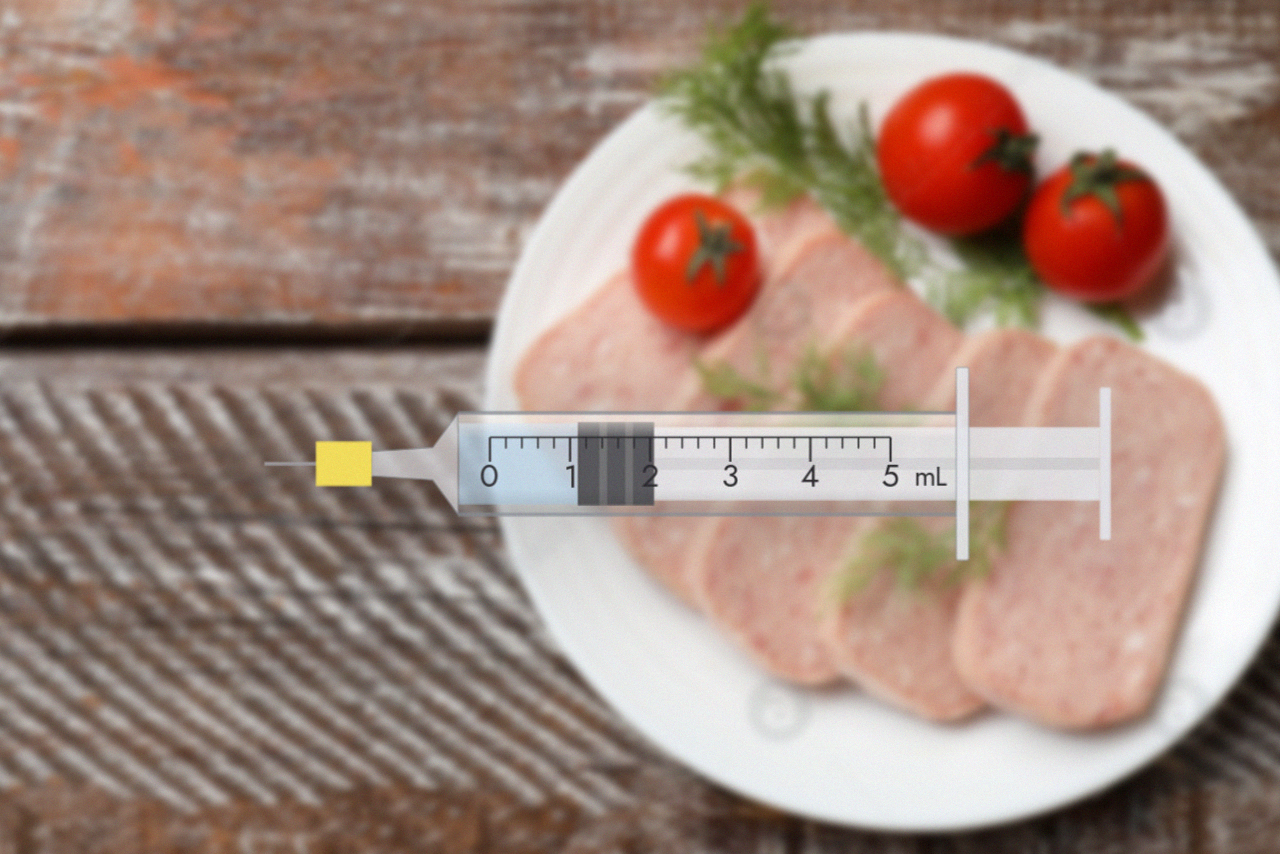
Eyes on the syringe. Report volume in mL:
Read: 1.1 mL
